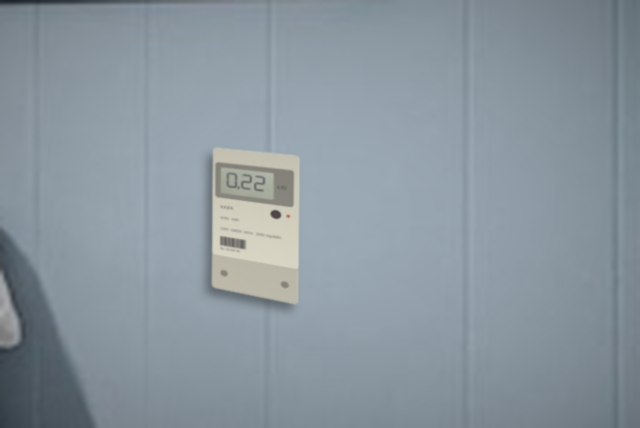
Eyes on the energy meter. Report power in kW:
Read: 0.22 kW
